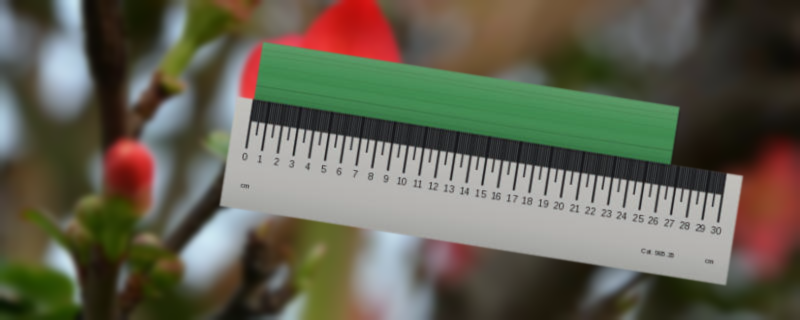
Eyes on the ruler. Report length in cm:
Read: 26.5 cm
